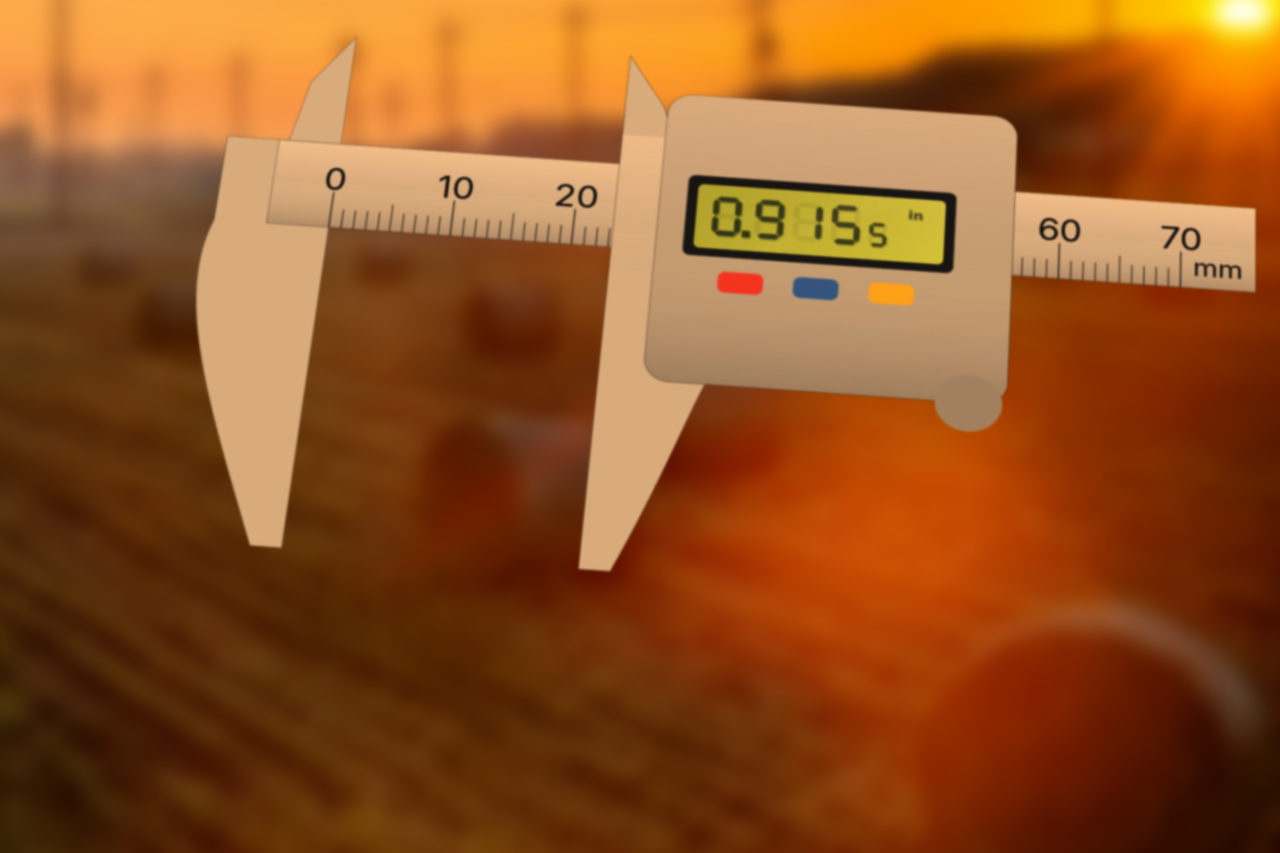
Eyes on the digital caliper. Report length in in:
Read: 0.9155 in
